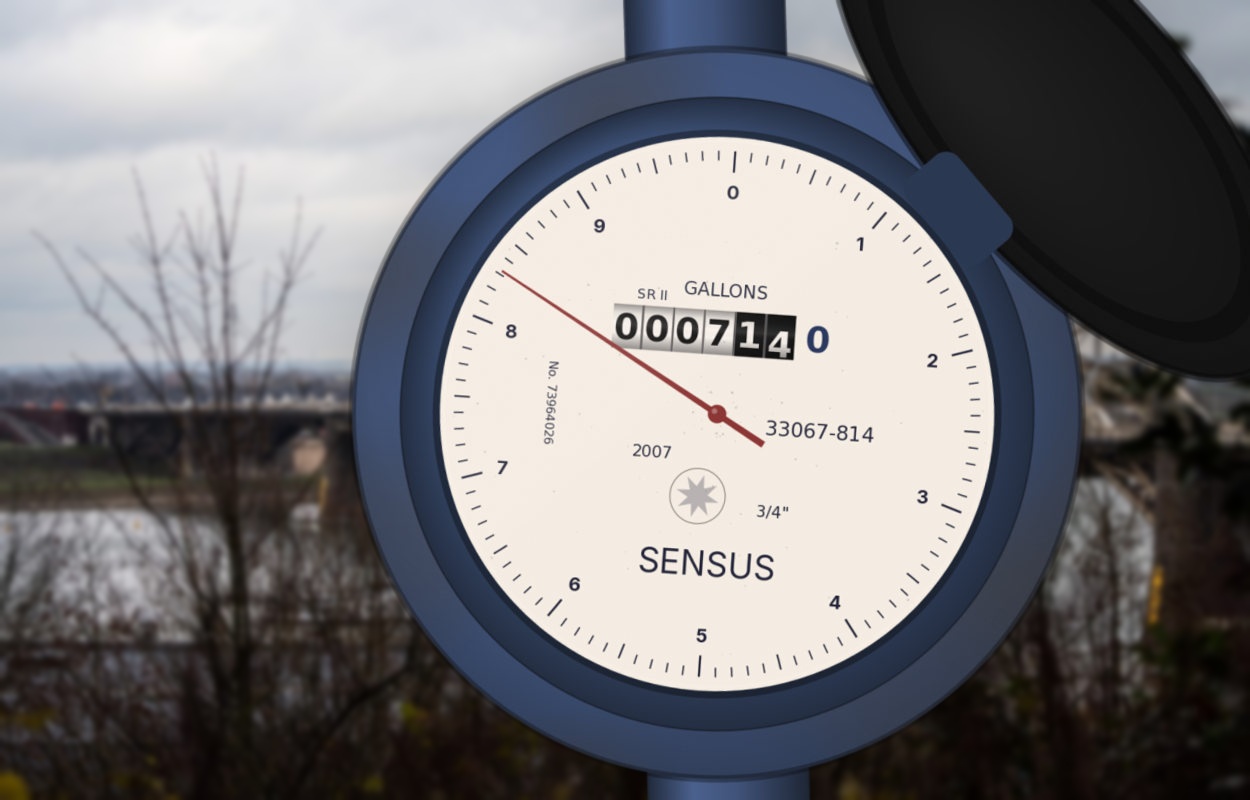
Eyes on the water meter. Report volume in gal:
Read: 7138.3 gal
